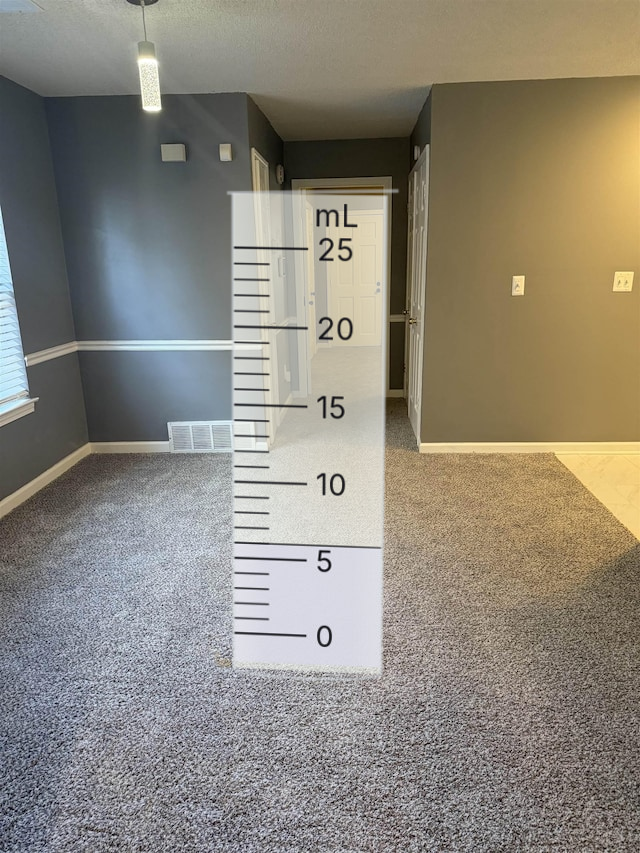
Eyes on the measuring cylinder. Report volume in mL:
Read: 6 mL
